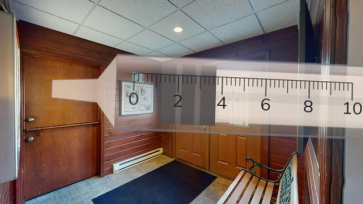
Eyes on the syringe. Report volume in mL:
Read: 1.2 mL
